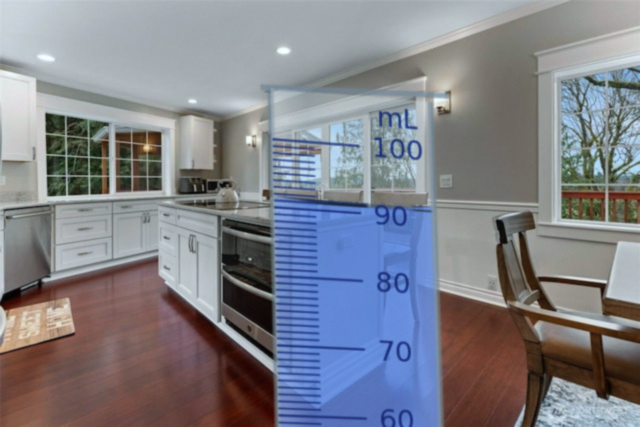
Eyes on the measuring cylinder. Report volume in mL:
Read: 91 mL
